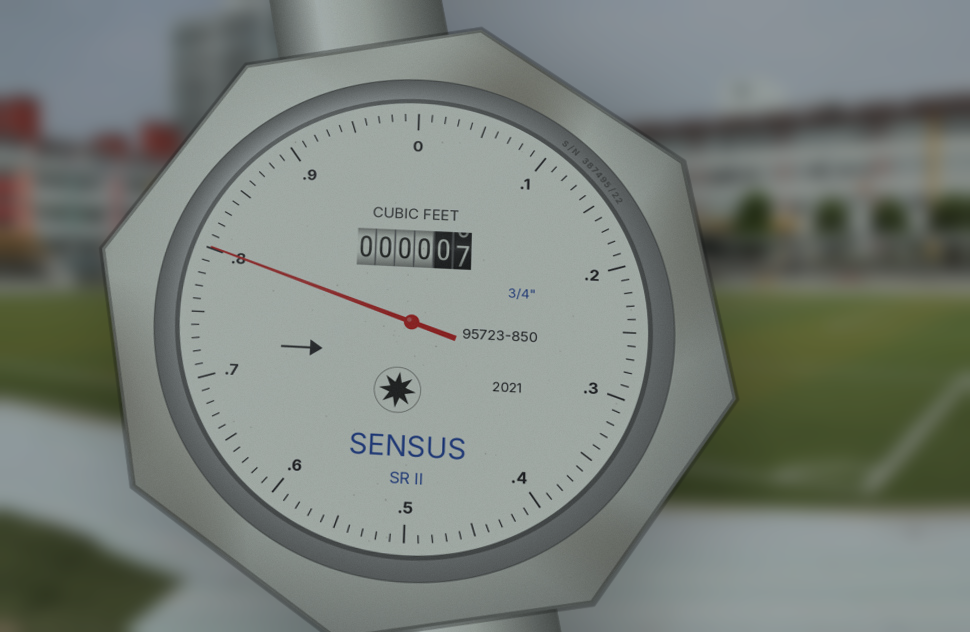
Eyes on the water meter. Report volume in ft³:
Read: 6.80 ft³
